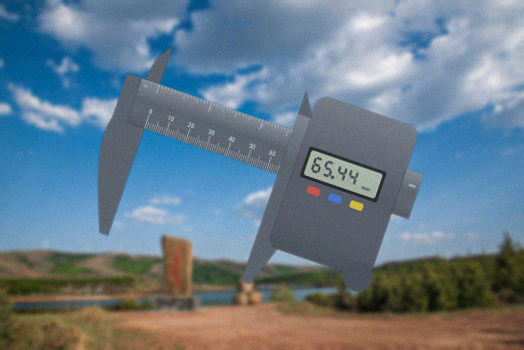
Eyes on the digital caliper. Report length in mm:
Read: 65.44 mm
